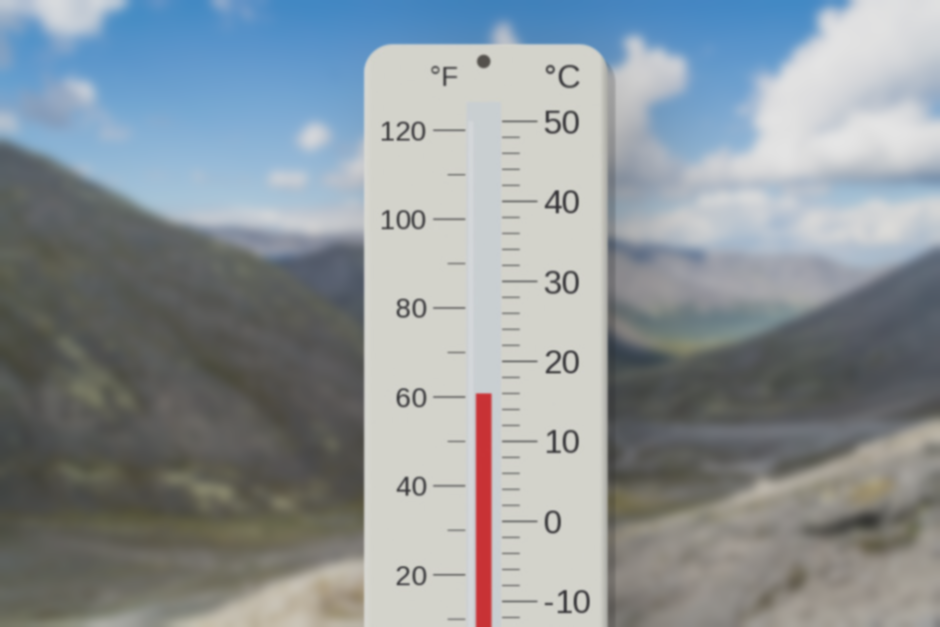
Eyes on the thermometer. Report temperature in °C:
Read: 16 °C
